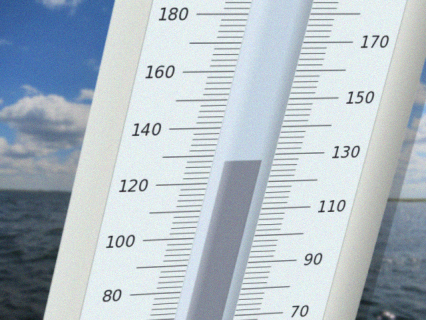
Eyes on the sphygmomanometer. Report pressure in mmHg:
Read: 128 mmHg
